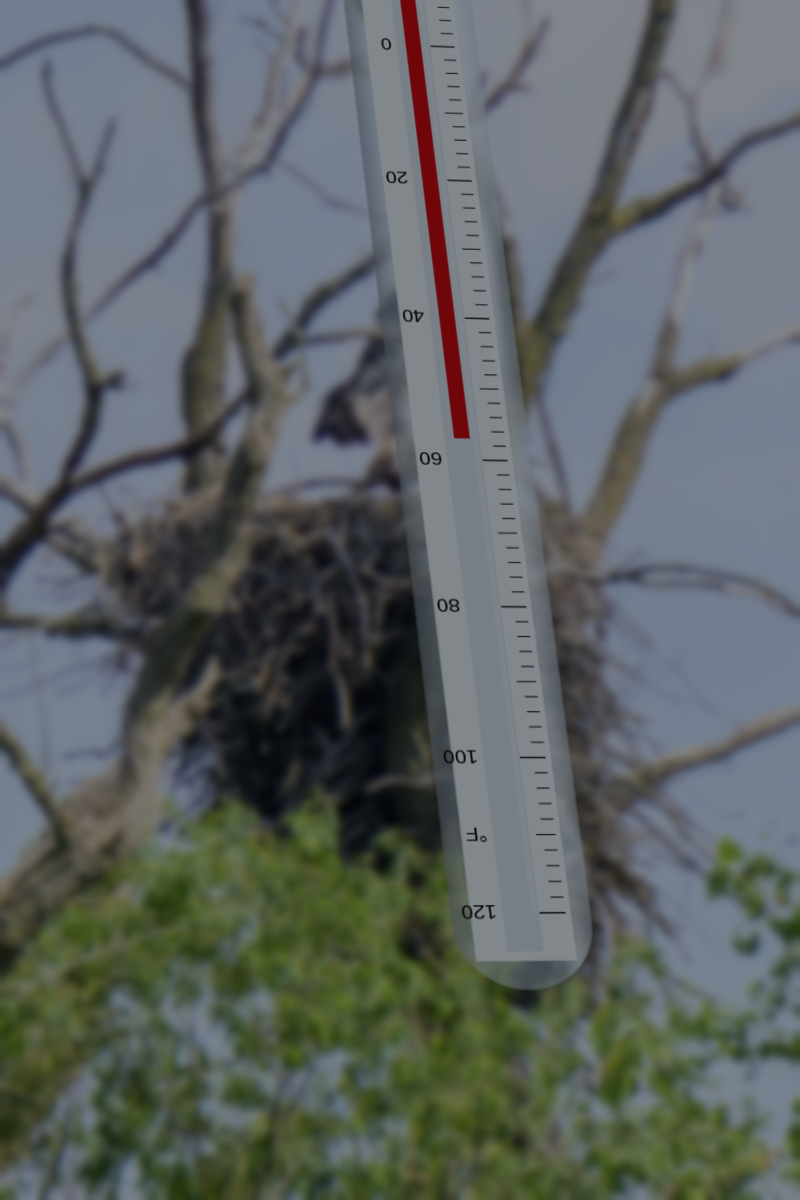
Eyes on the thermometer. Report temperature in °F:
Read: 57 °F
